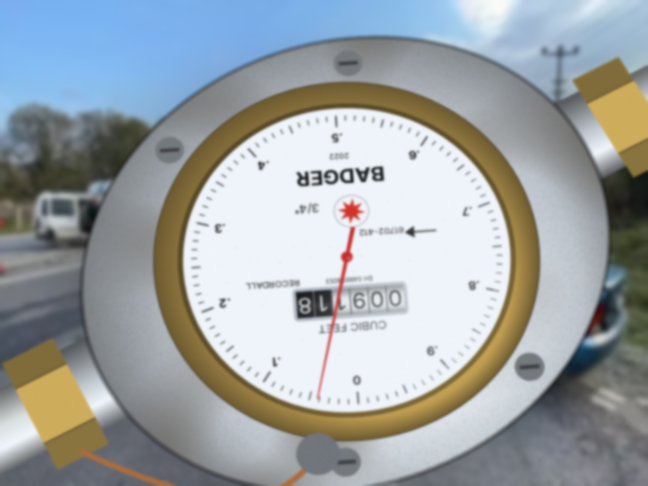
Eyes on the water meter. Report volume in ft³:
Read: 9118.04 ft³
